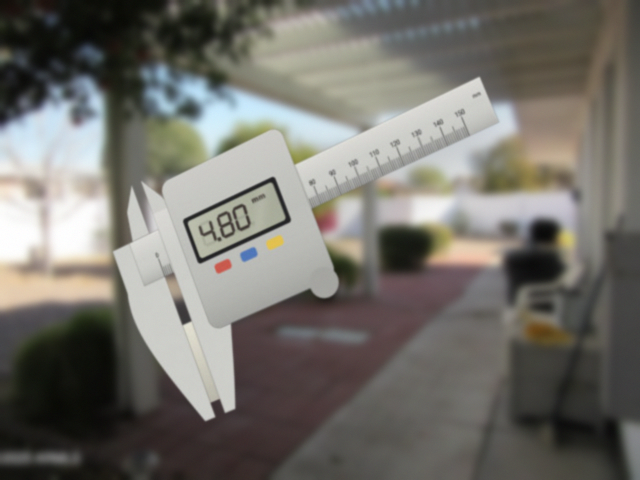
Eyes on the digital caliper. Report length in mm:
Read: 4.80 mm
